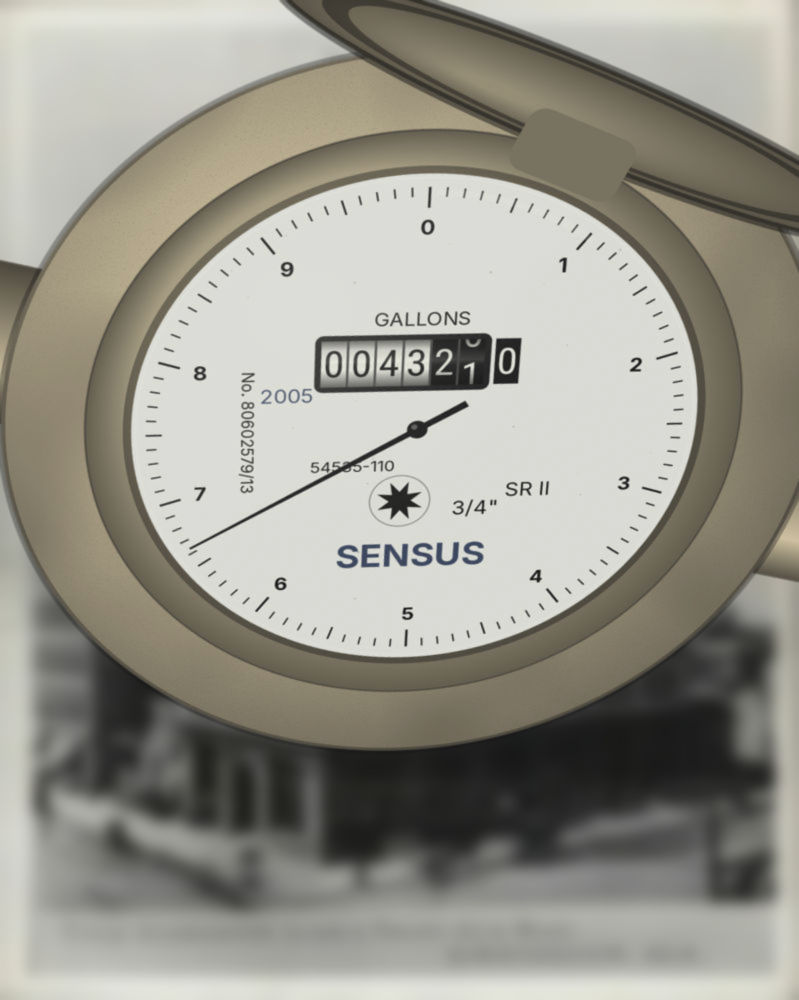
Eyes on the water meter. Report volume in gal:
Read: 43206.6 gal
